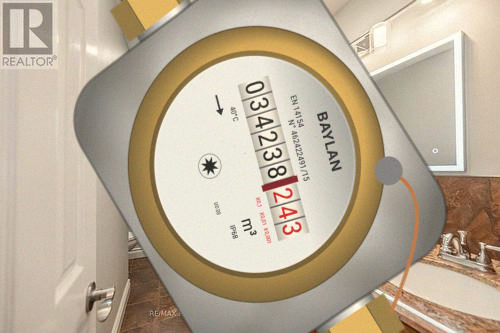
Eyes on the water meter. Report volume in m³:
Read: 34238.243 m³
